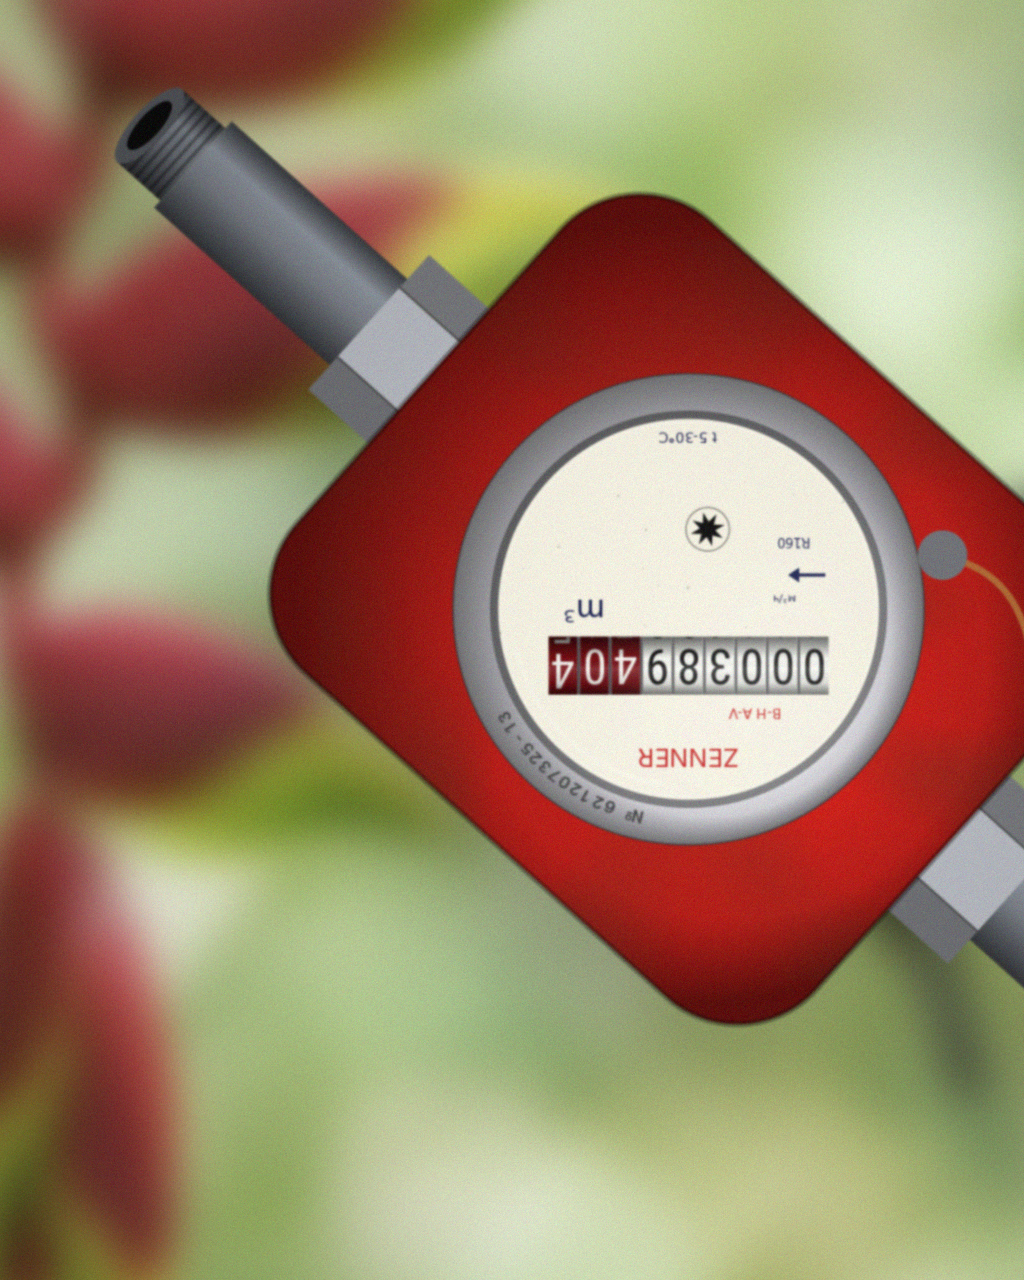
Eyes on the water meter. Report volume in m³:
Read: 389.404 m³
